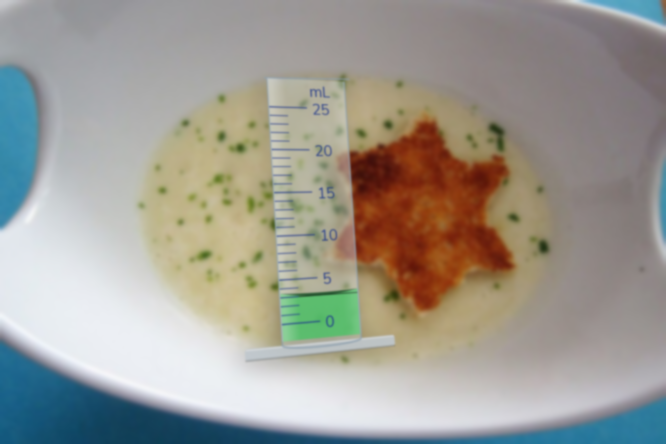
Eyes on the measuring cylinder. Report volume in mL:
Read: 3 mL
